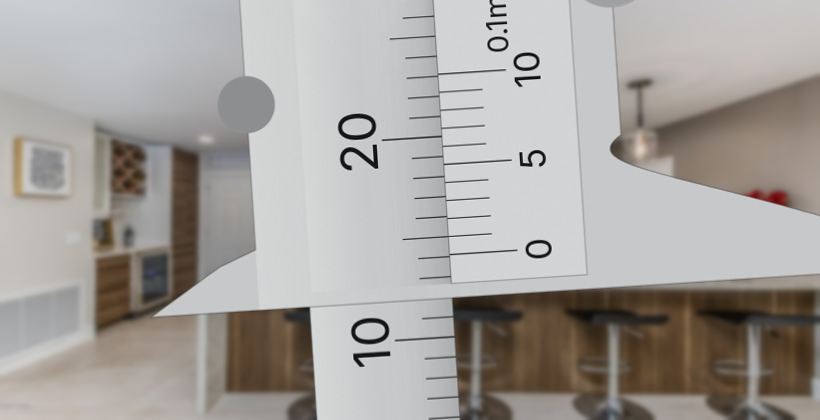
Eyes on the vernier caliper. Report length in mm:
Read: 14.1 mm
